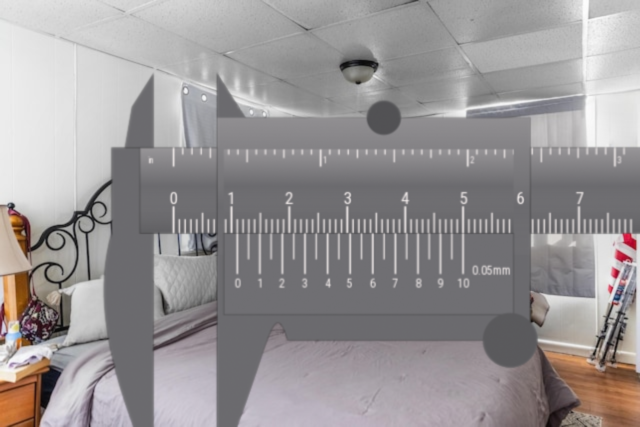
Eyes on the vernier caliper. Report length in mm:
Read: 11.0 mm
